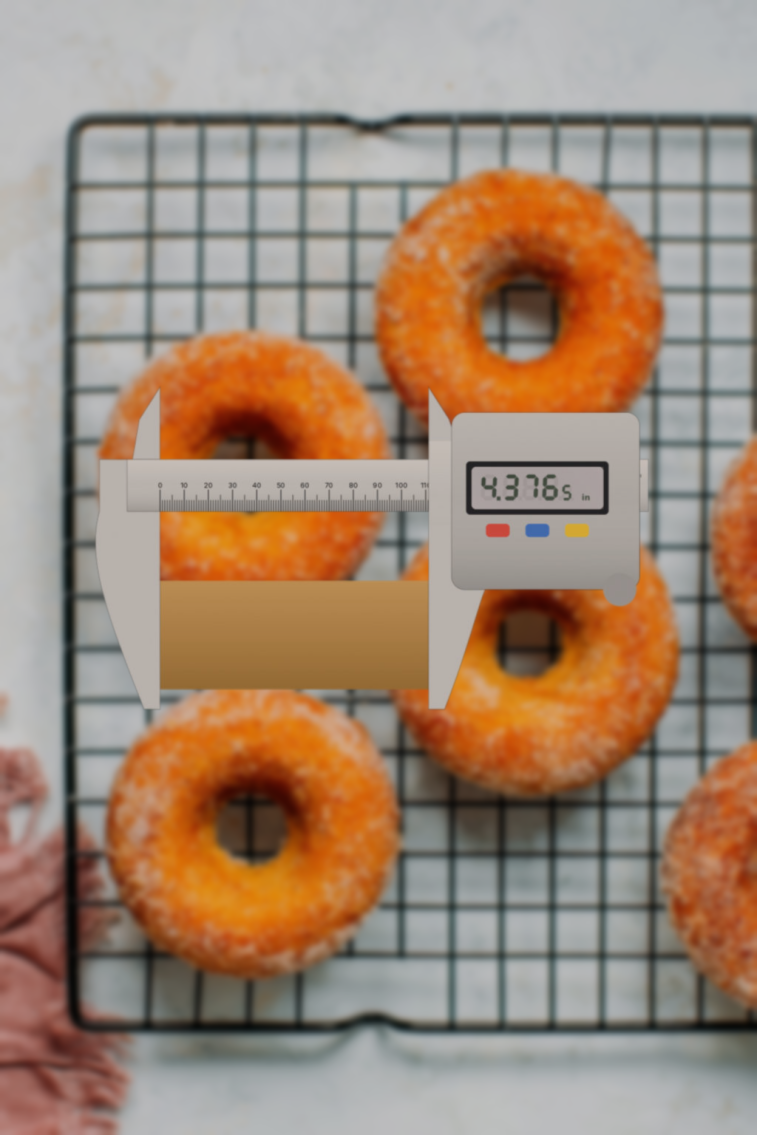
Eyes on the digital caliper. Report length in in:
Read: 4.3765 in
